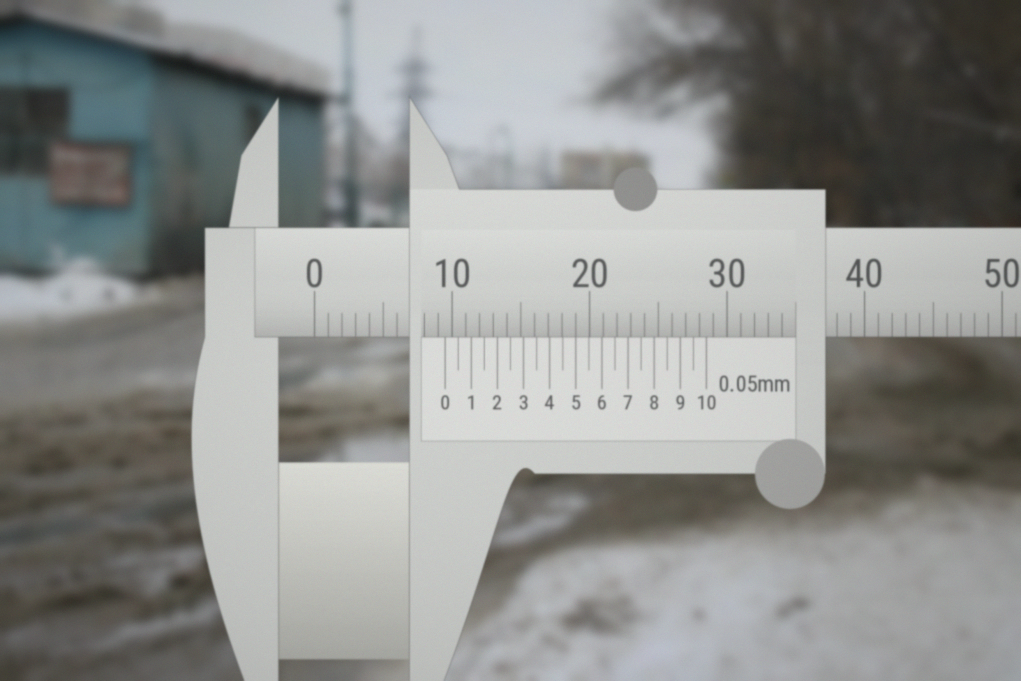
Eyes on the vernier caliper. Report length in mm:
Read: 9.5 mm
